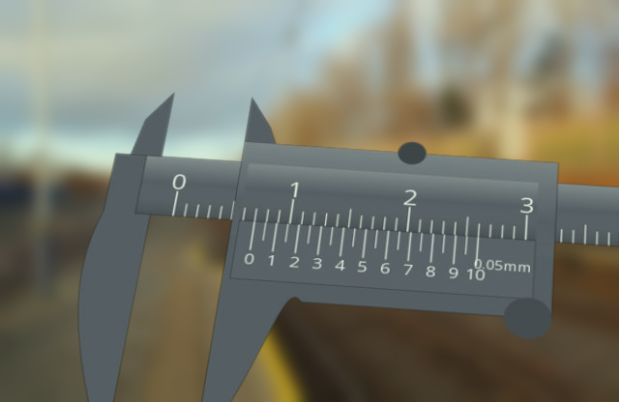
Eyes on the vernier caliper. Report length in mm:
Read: 7.0 mm
